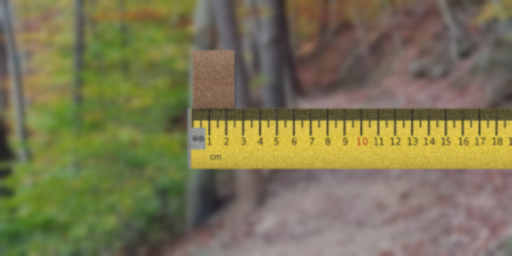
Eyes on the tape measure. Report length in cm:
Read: 2.5 cm
